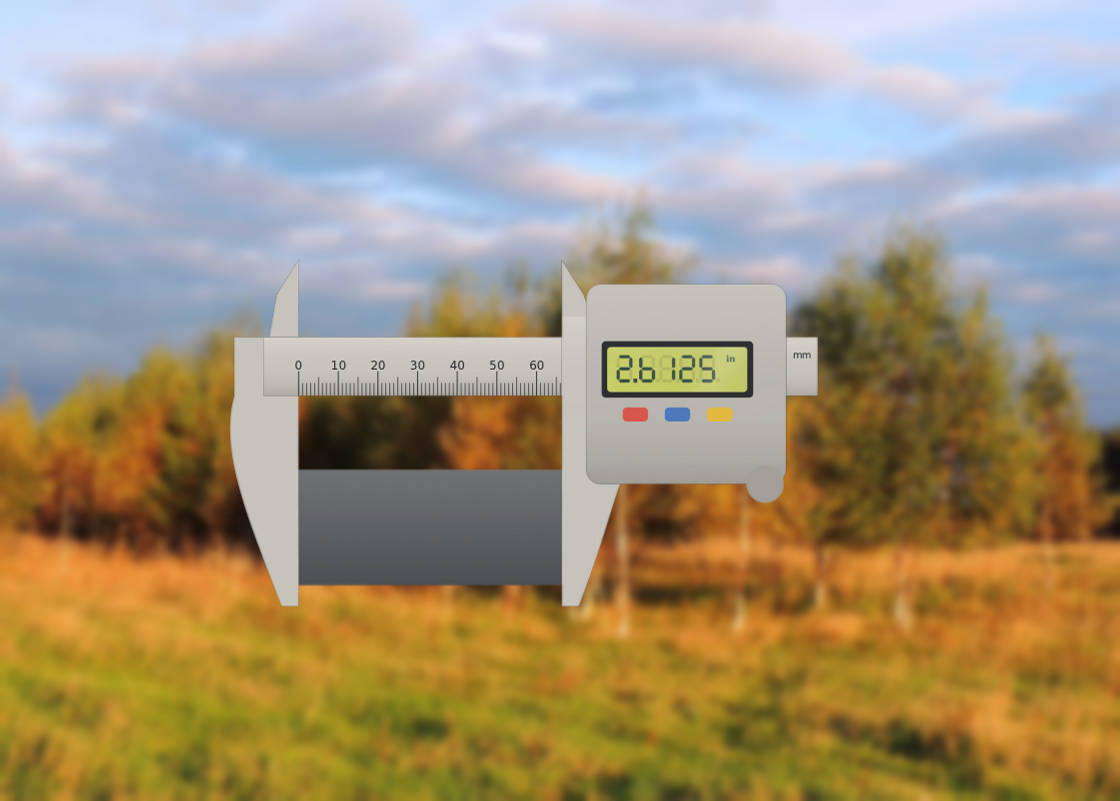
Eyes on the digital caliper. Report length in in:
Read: 2.6125 in
